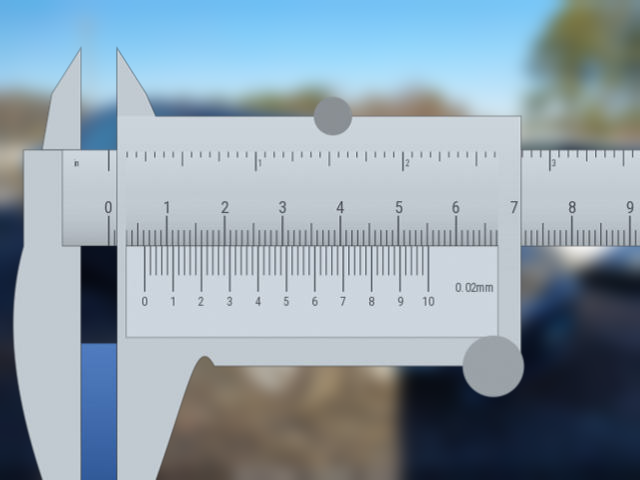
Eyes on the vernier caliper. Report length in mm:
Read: 6.2 mm
